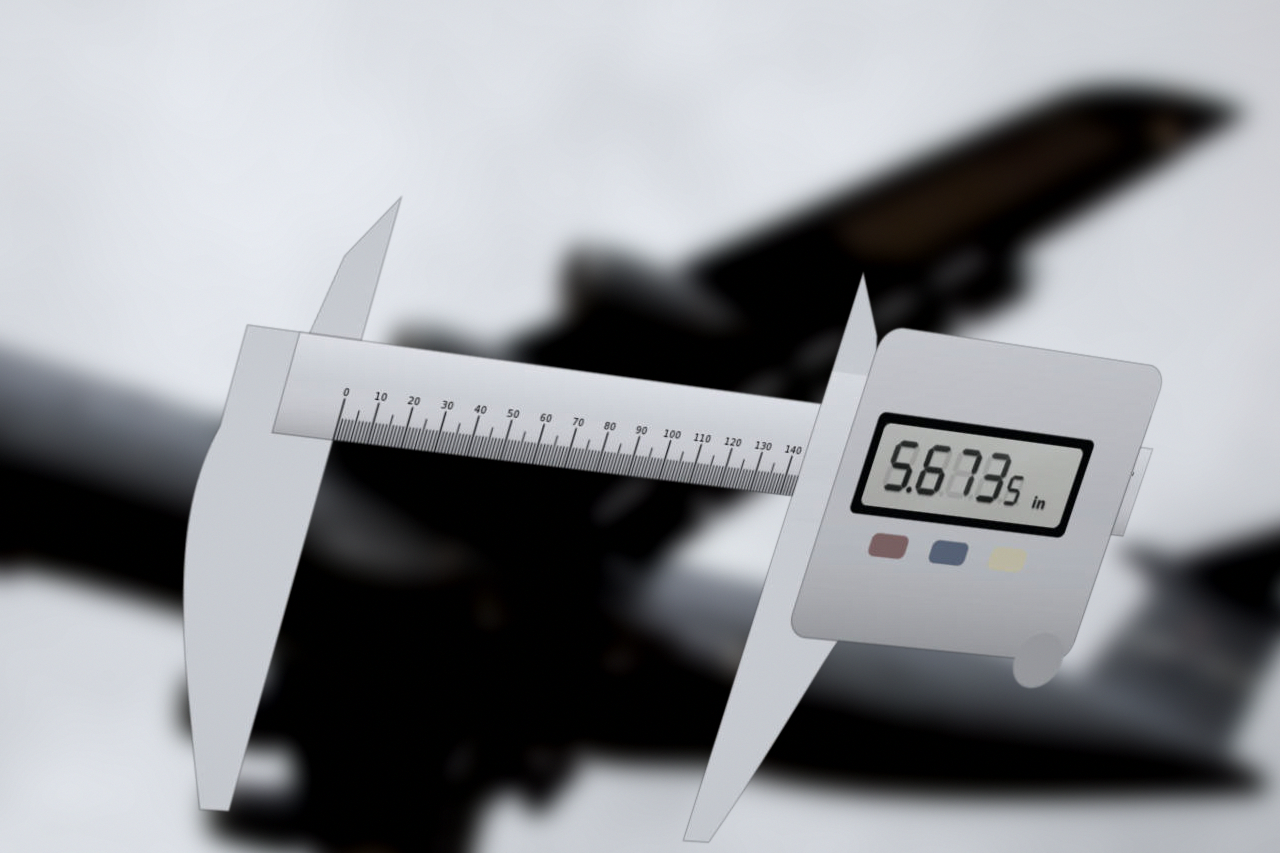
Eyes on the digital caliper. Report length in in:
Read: 5.6735 in
